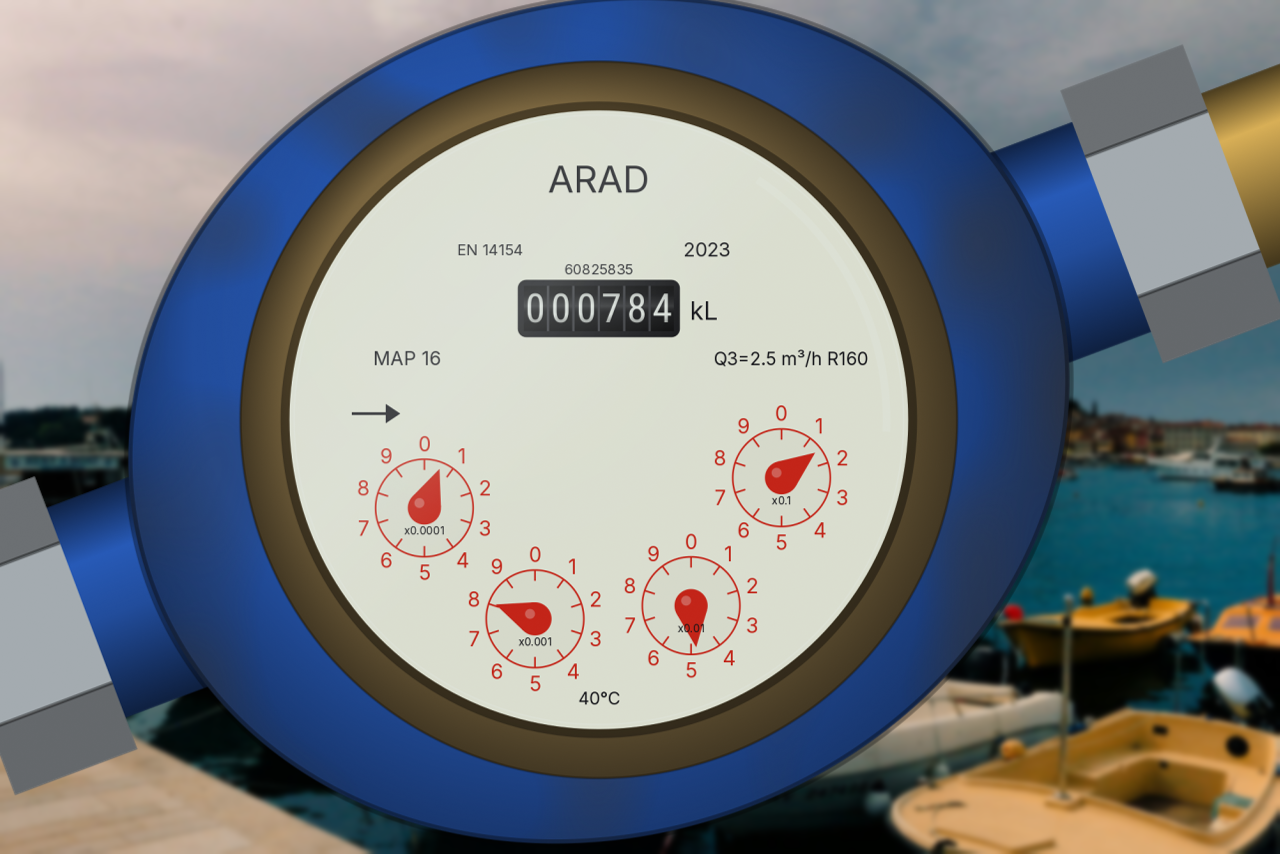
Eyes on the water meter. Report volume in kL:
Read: 784.1480 kL
